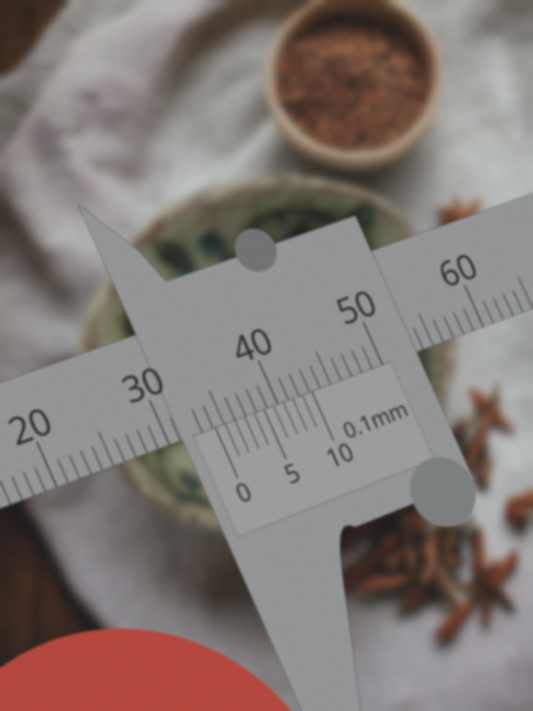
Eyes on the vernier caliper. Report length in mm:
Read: 34.2 mm
